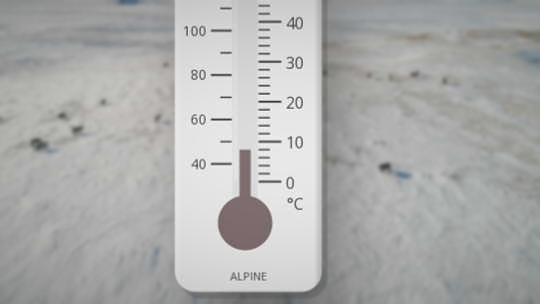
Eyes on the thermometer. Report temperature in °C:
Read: 8 °C
